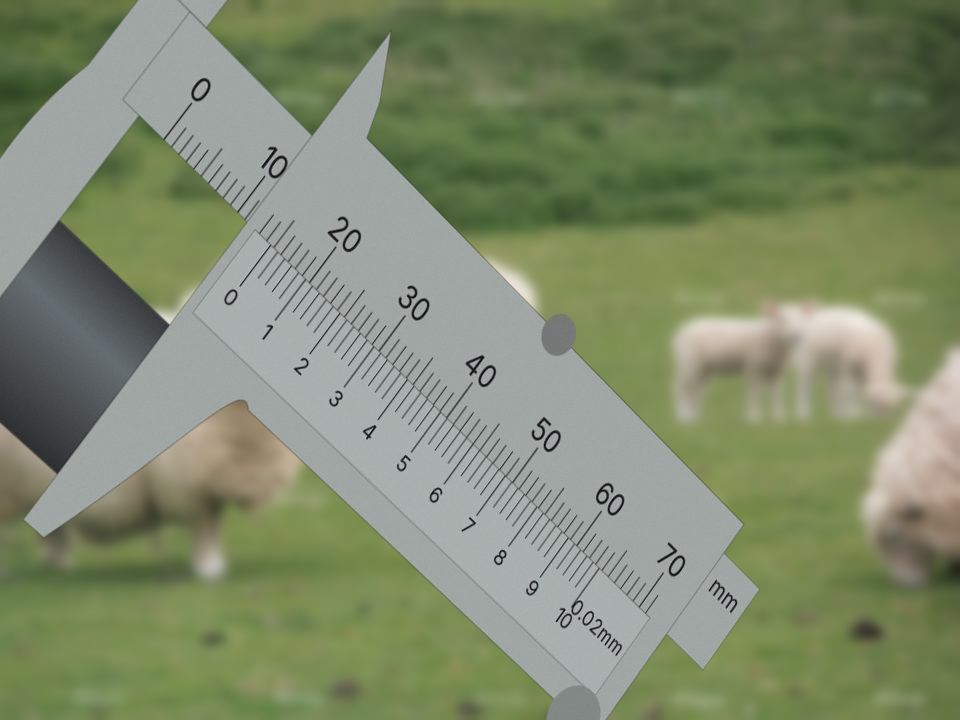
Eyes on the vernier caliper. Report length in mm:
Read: 14.6 mm
